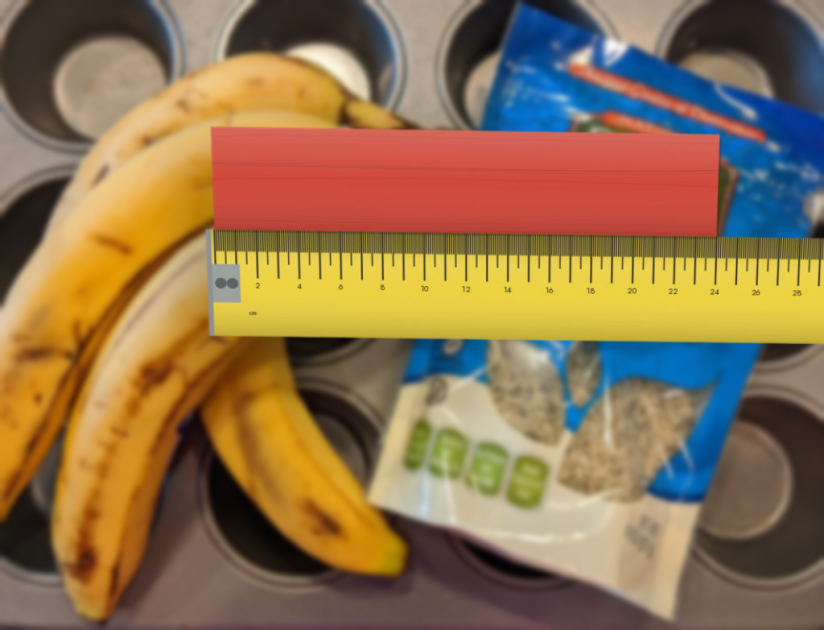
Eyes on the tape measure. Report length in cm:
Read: 24 cm
